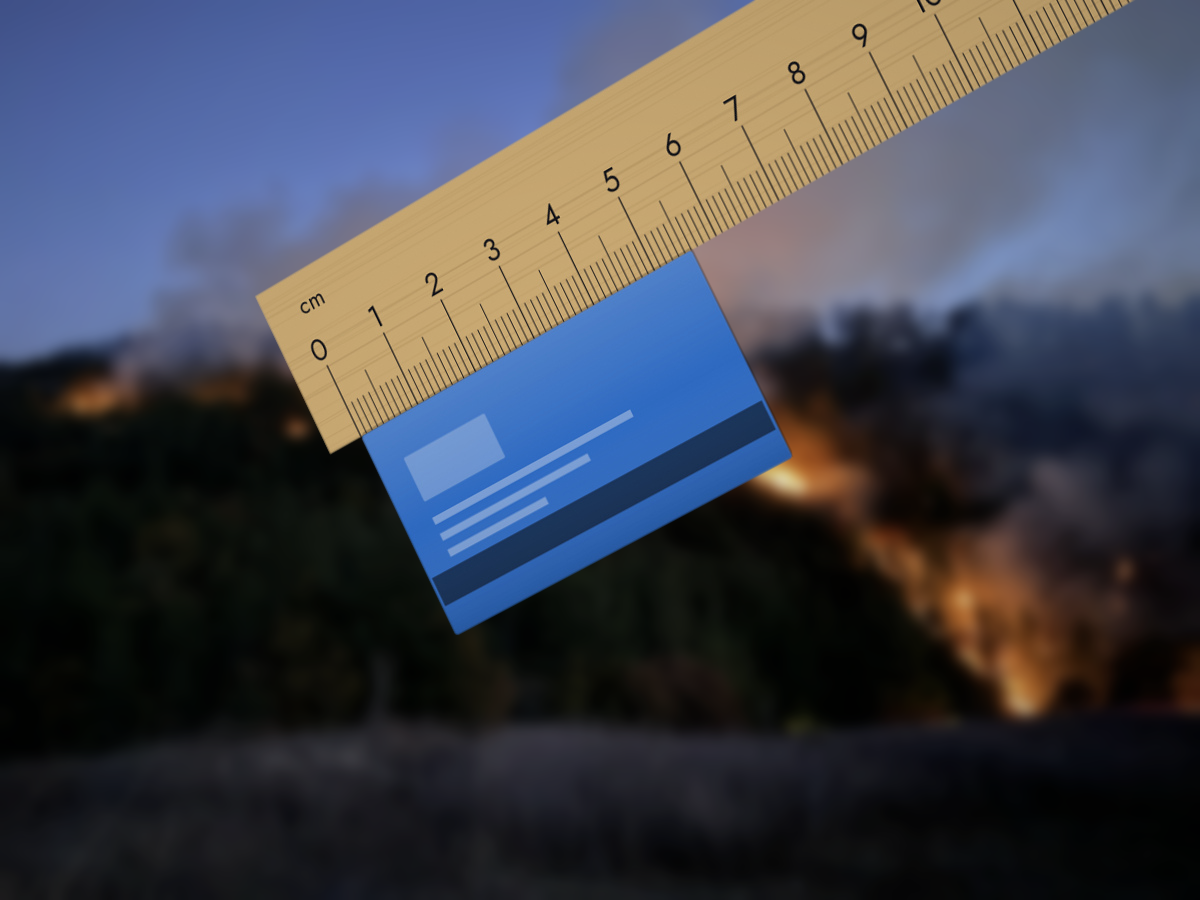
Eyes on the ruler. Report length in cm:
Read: 5.6 cm
